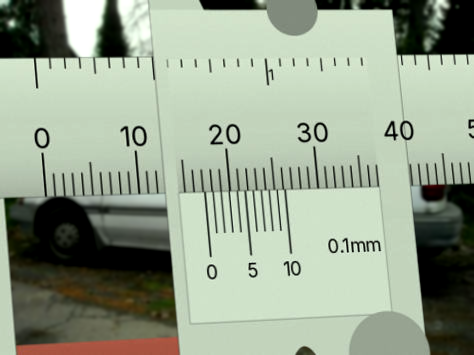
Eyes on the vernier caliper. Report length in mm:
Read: 17.2 mm
